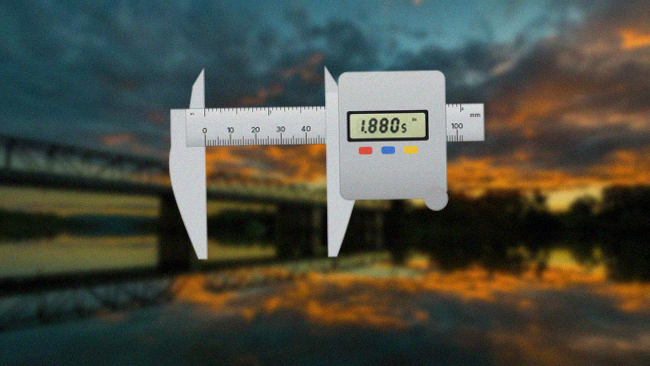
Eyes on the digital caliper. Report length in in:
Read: 1.8805 in
